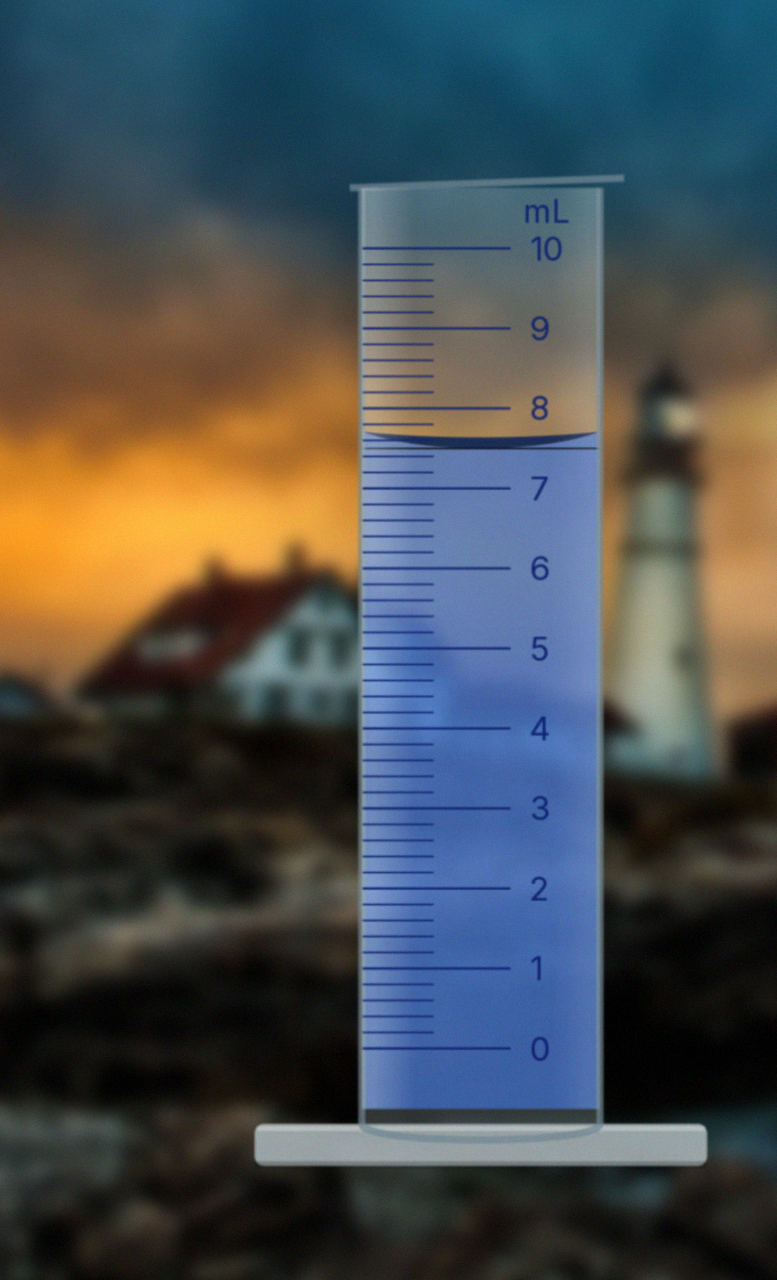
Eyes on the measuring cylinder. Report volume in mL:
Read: 7.5 mL
